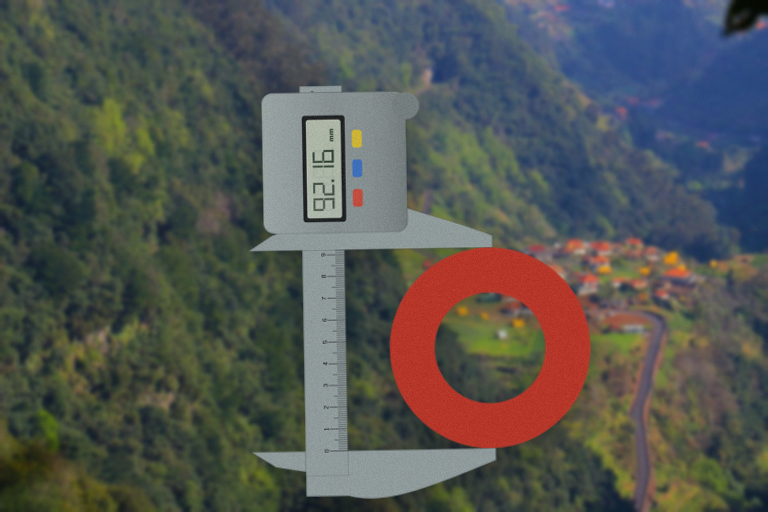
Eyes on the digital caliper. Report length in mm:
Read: 92.16 mm
